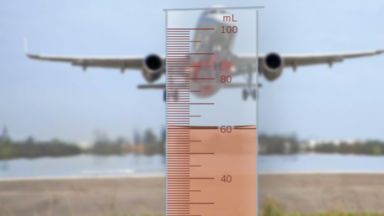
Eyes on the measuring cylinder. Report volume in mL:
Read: 60 mL
